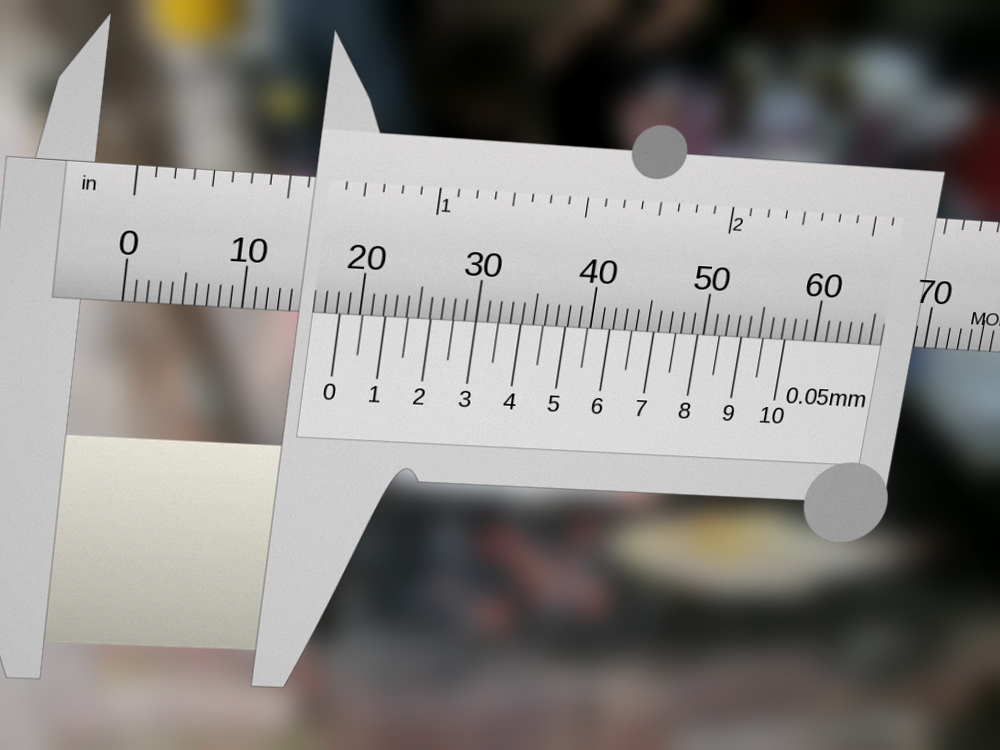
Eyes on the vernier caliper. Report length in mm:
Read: 18.3 mm
